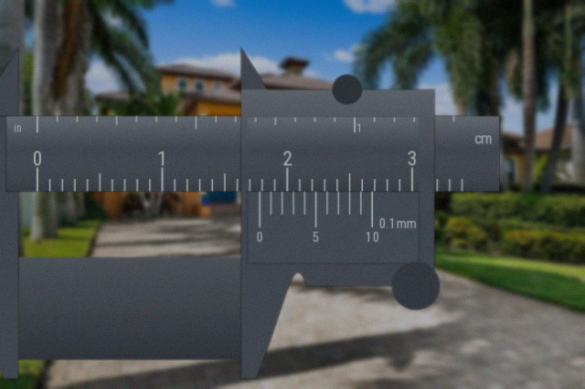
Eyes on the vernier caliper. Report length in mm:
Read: 17.8 mm
